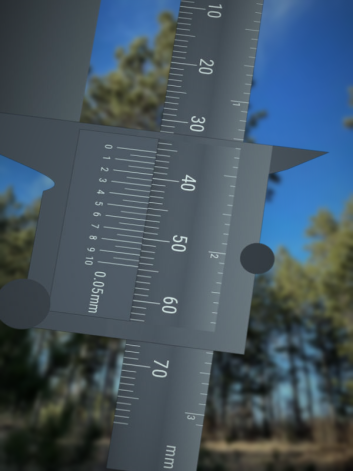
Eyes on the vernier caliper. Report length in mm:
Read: 35.6 mm
